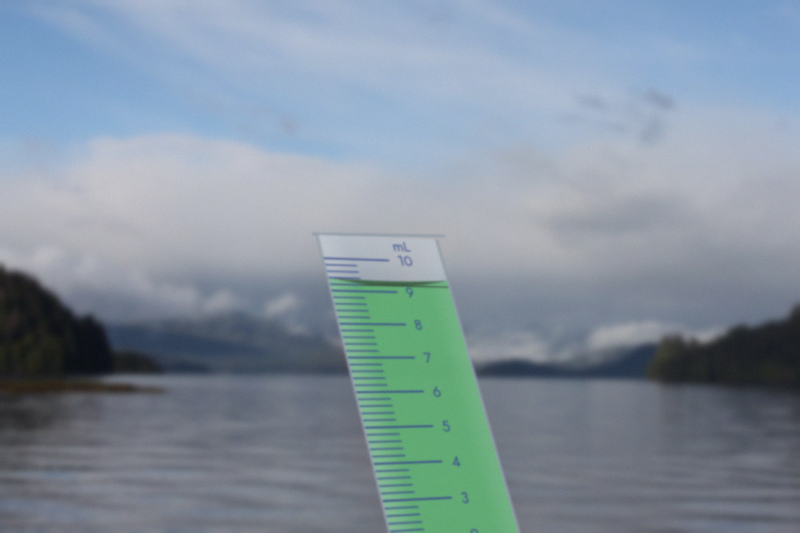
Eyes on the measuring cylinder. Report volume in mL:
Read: 9.2 mL
